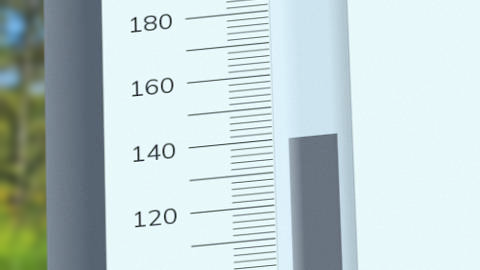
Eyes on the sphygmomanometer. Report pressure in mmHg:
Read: 140 mmHg
